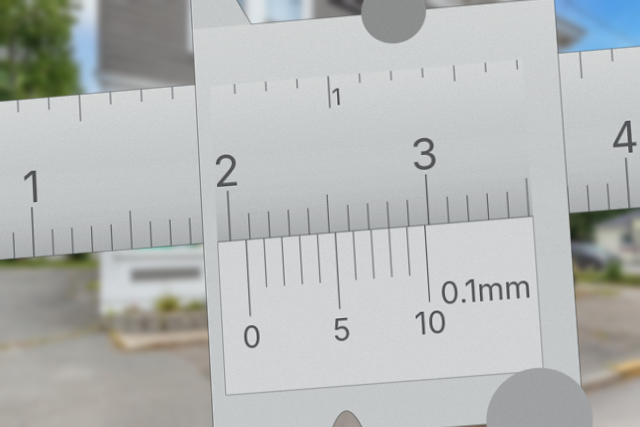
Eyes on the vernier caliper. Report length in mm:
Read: 20.8 mm
